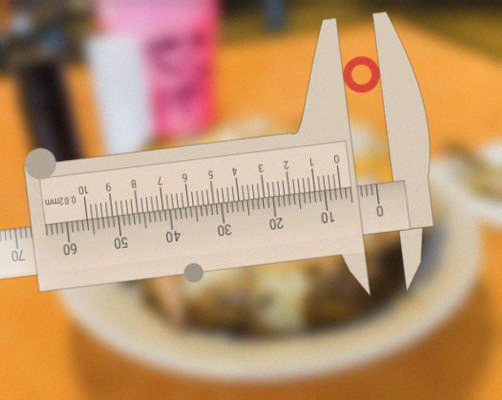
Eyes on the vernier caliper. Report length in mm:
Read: 7.0 mm
